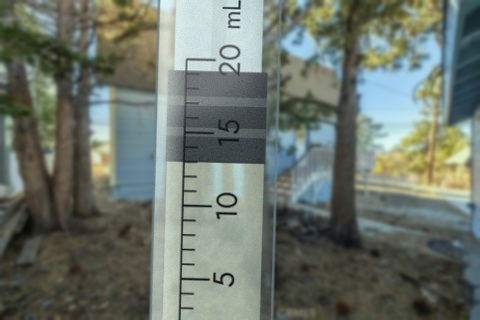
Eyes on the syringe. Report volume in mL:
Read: 13 mL
